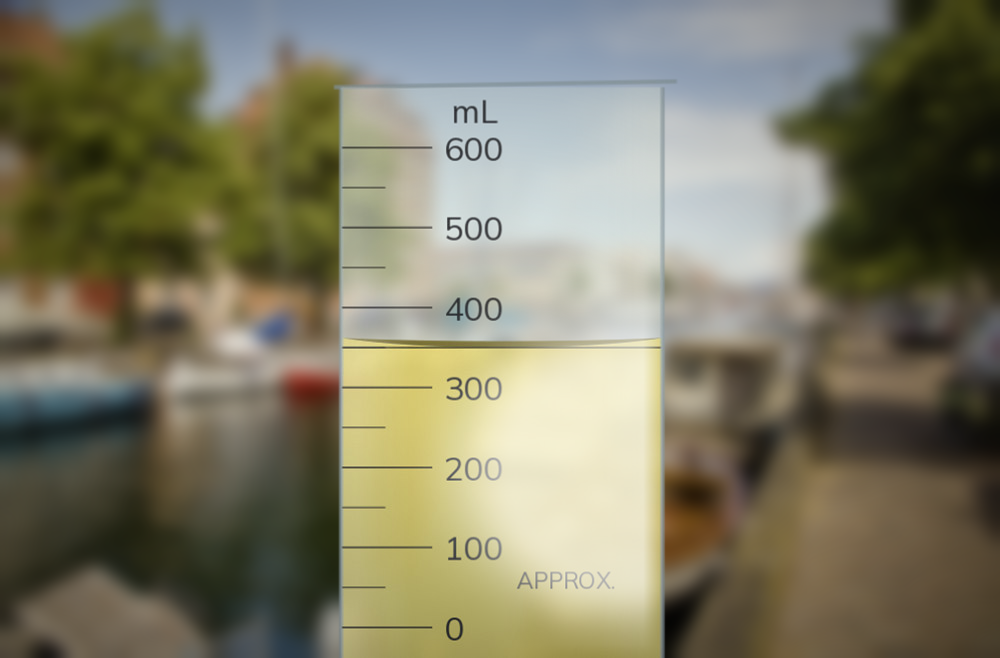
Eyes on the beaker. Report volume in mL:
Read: 350 mL
